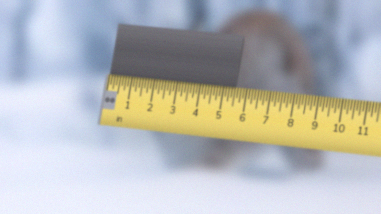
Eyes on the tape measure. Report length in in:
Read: 5.5 in
